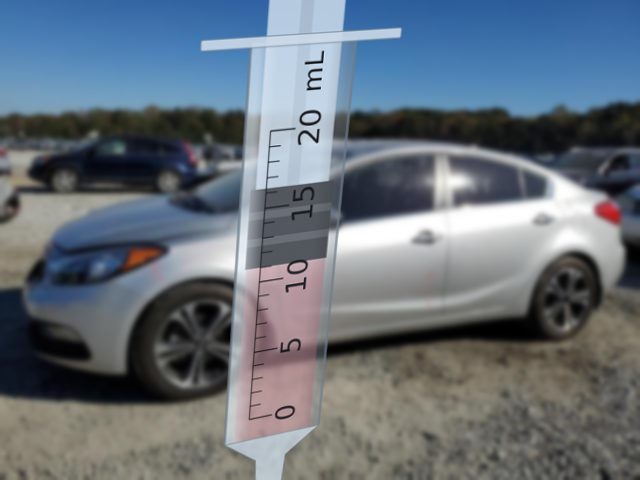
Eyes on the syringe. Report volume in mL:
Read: 11 mL
